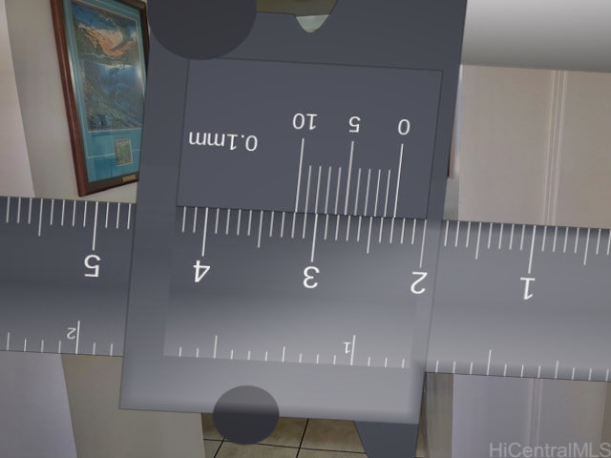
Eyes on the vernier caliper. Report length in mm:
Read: 22.9 mm
